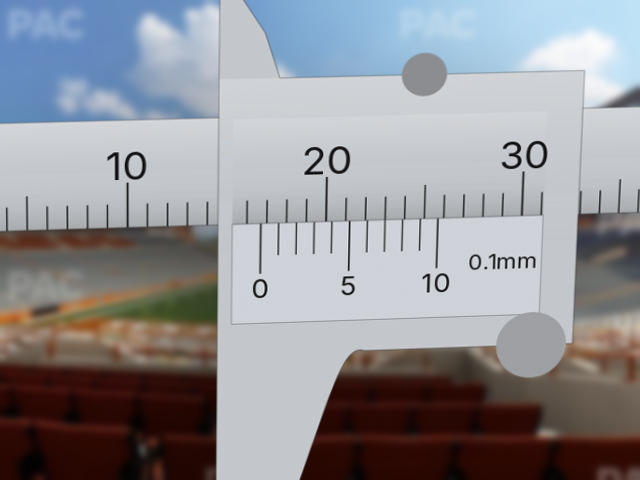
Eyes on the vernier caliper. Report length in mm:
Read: 16.7 mm
